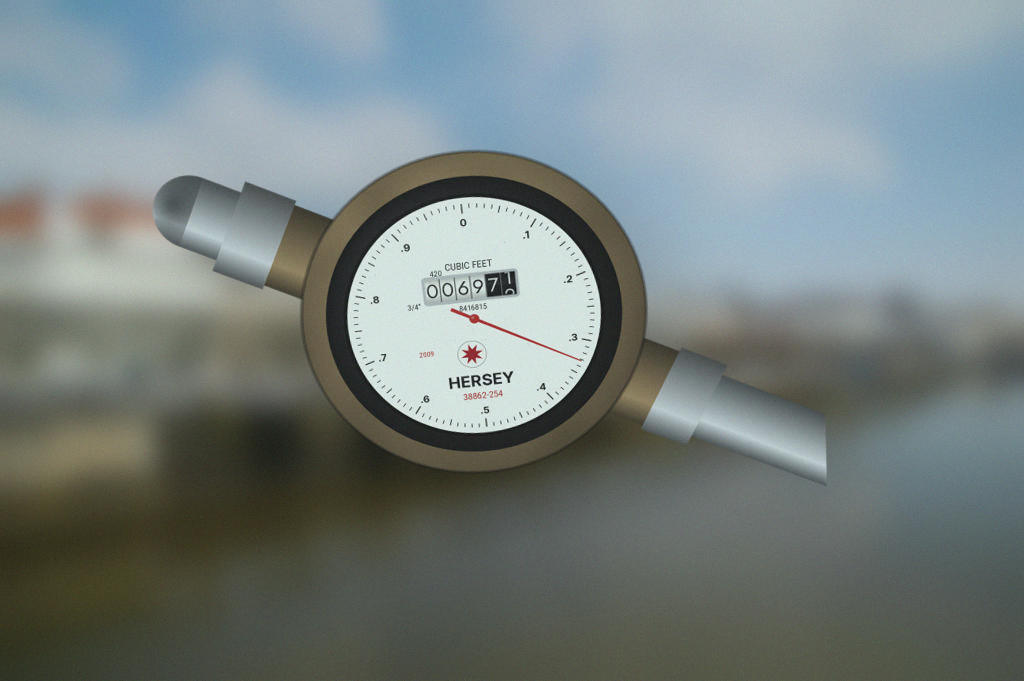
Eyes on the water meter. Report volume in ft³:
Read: 6971.33 ft³
